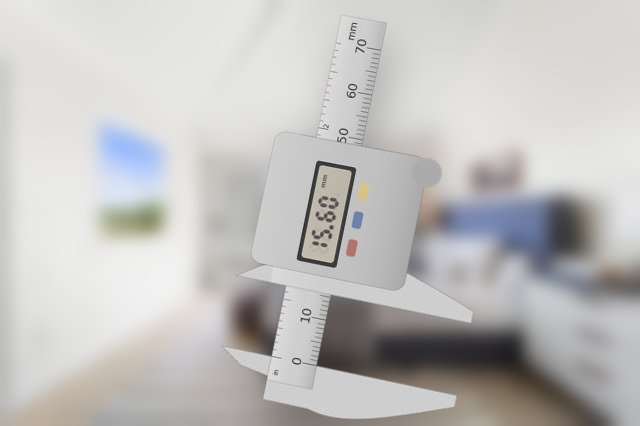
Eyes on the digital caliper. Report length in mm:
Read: 15.60 mm
